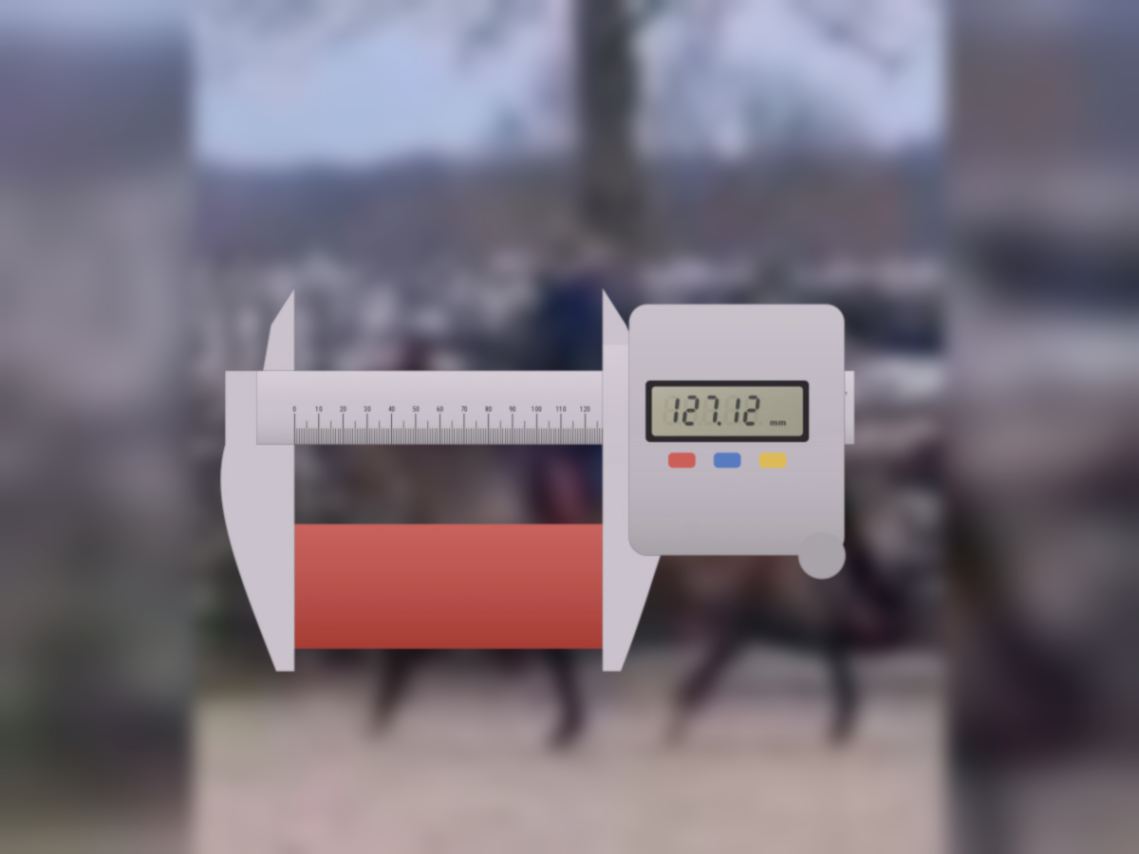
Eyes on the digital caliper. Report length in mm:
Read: 127.12 mm
